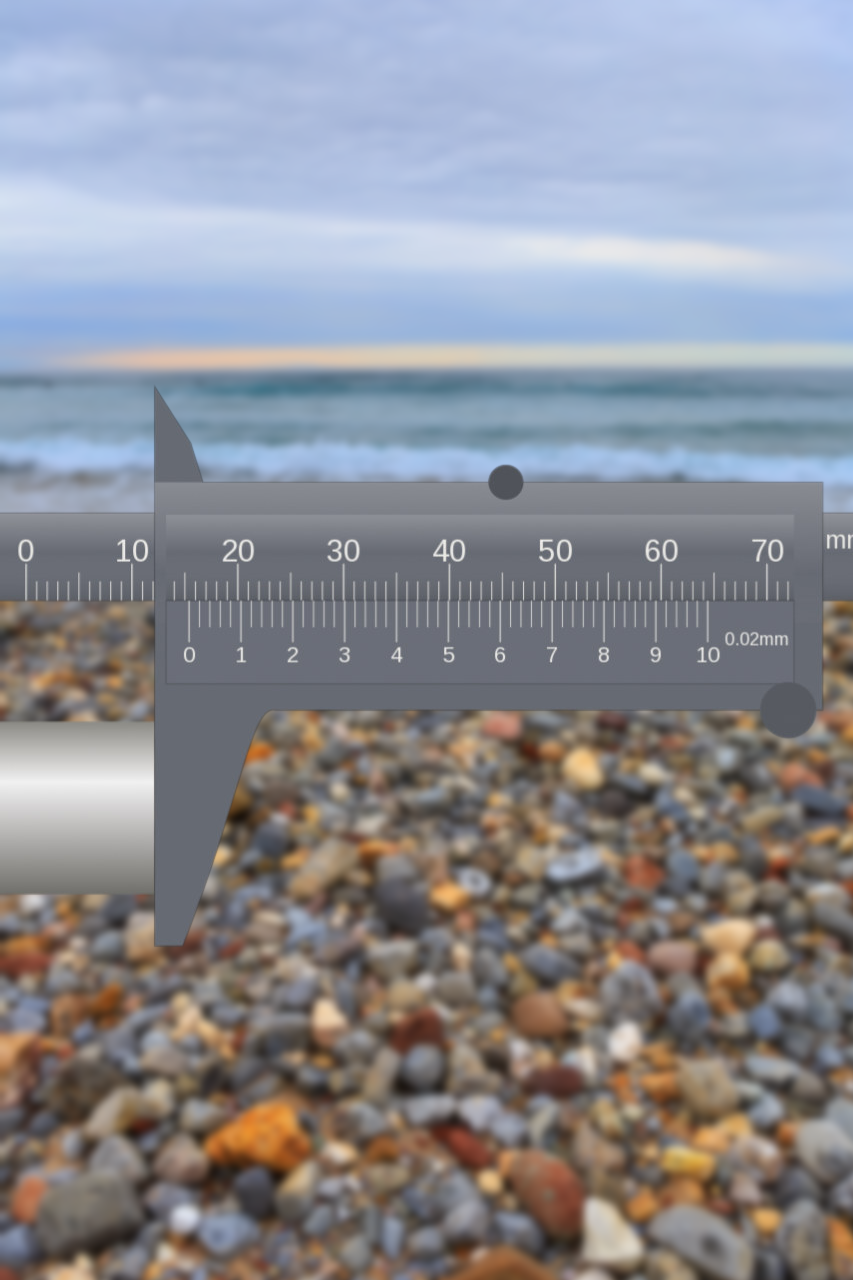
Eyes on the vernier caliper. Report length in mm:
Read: 15.4 mm
